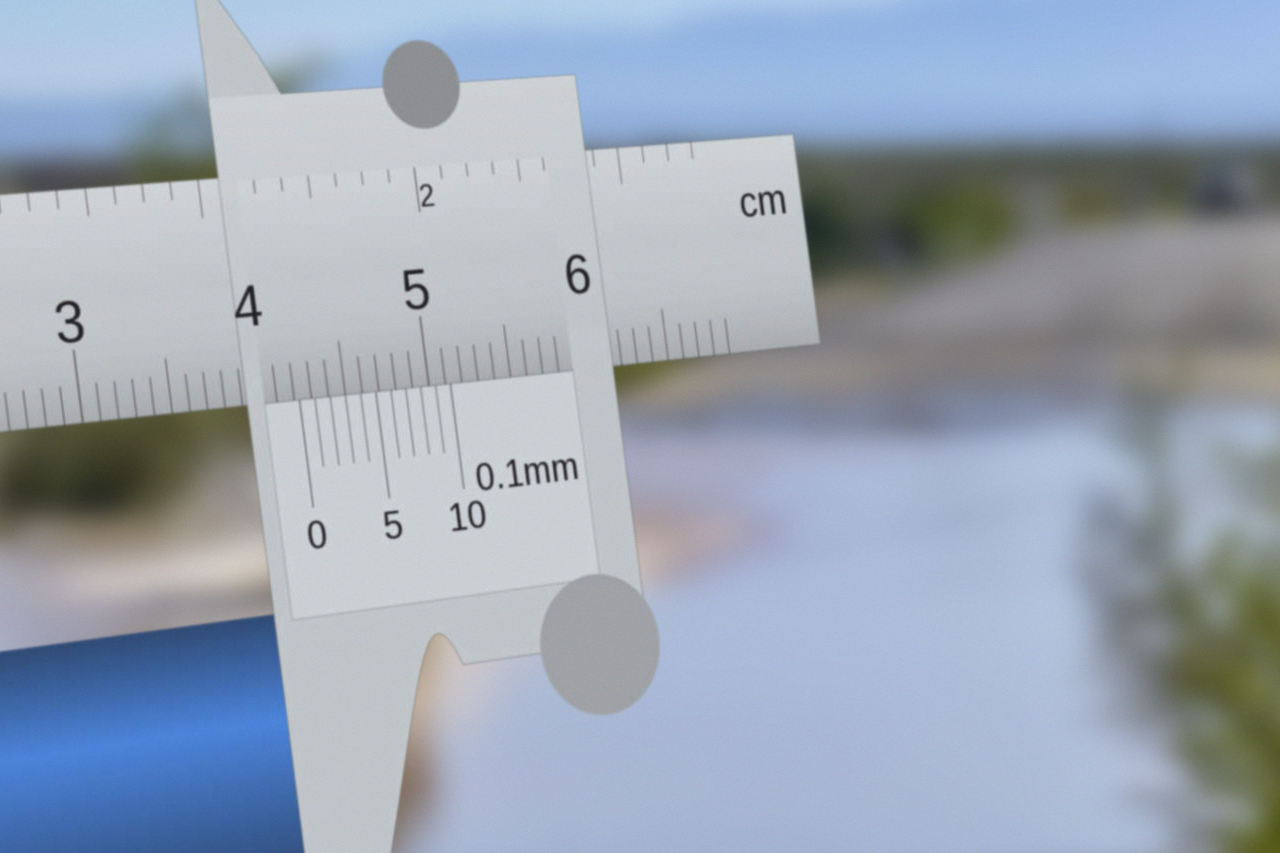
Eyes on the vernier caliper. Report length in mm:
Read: 42.3 mm
